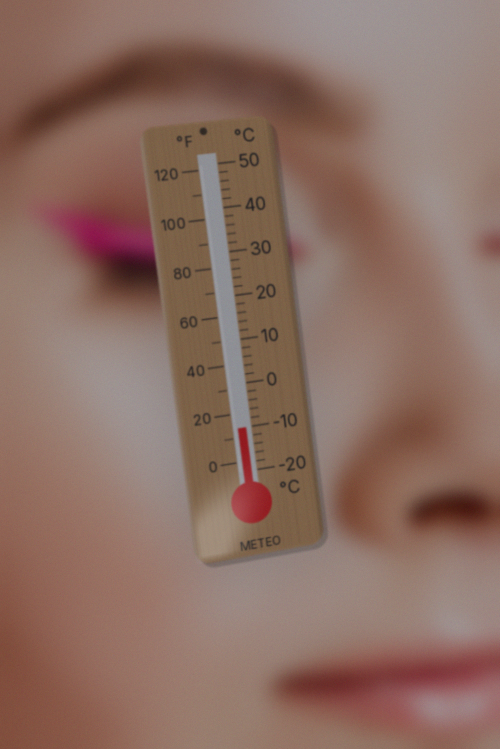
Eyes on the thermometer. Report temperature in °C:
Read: -10 °C
